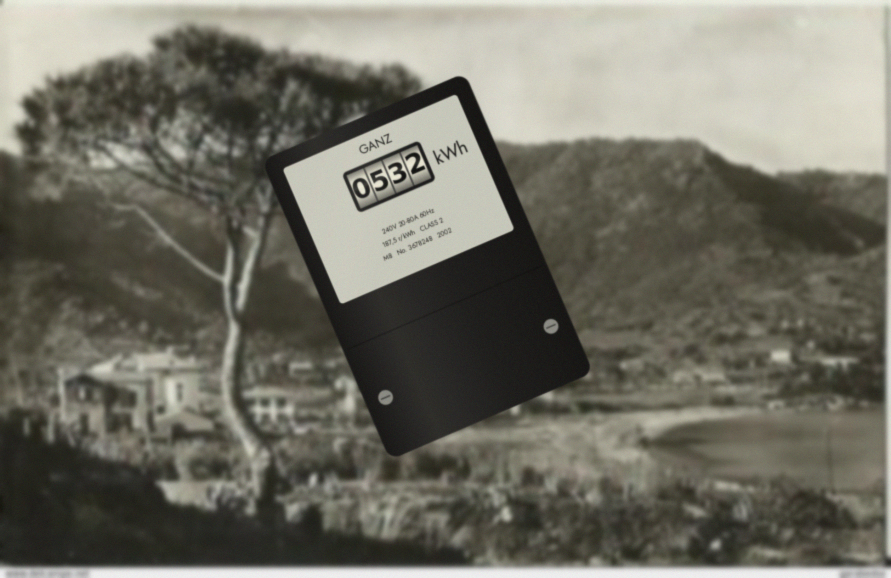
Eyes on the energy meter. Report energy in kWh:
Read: 532 kWh
